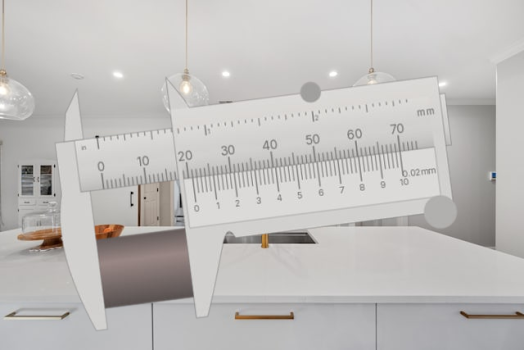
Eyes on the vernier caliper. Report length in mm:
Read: 21.0 mm
